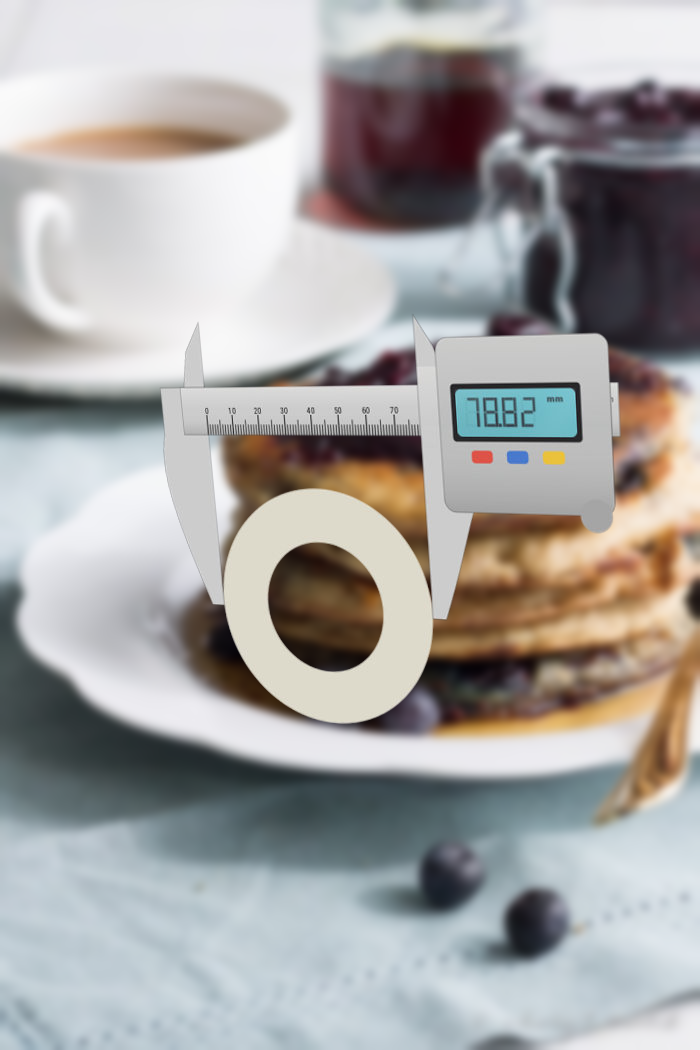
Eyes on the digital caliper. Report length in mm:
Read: 78.82 mm
